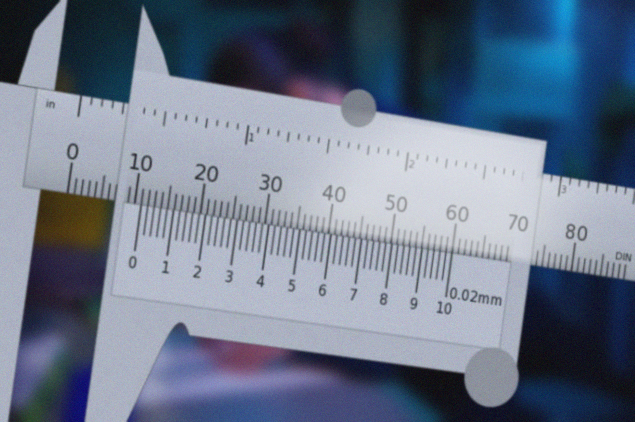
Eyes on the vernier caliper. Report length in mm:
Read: 11.0 mm
